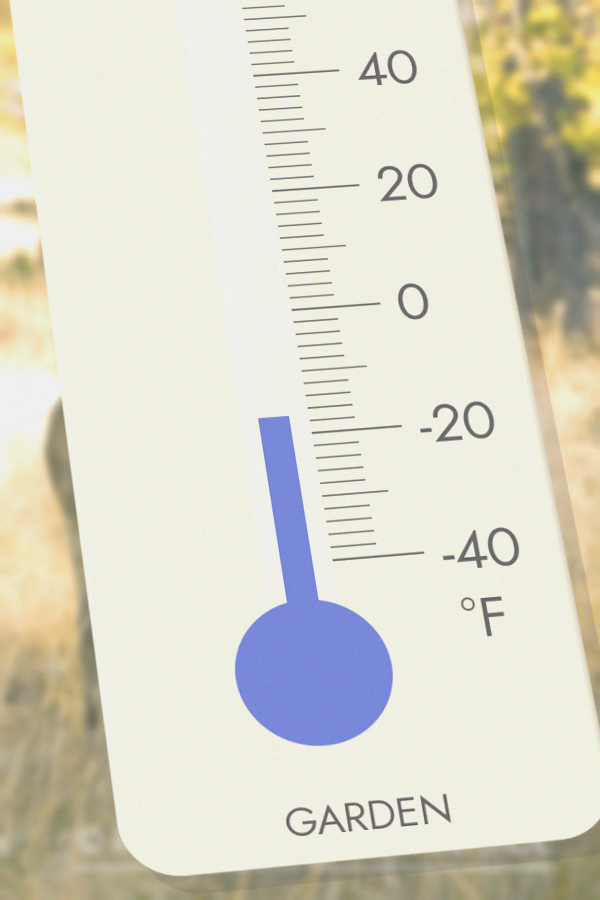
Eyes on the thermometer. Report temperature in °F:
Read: -17 °F
